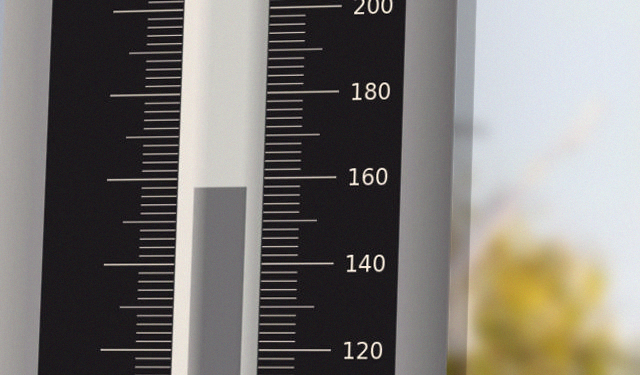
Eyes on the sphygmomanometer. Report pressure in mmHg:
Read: 158 mmHg
